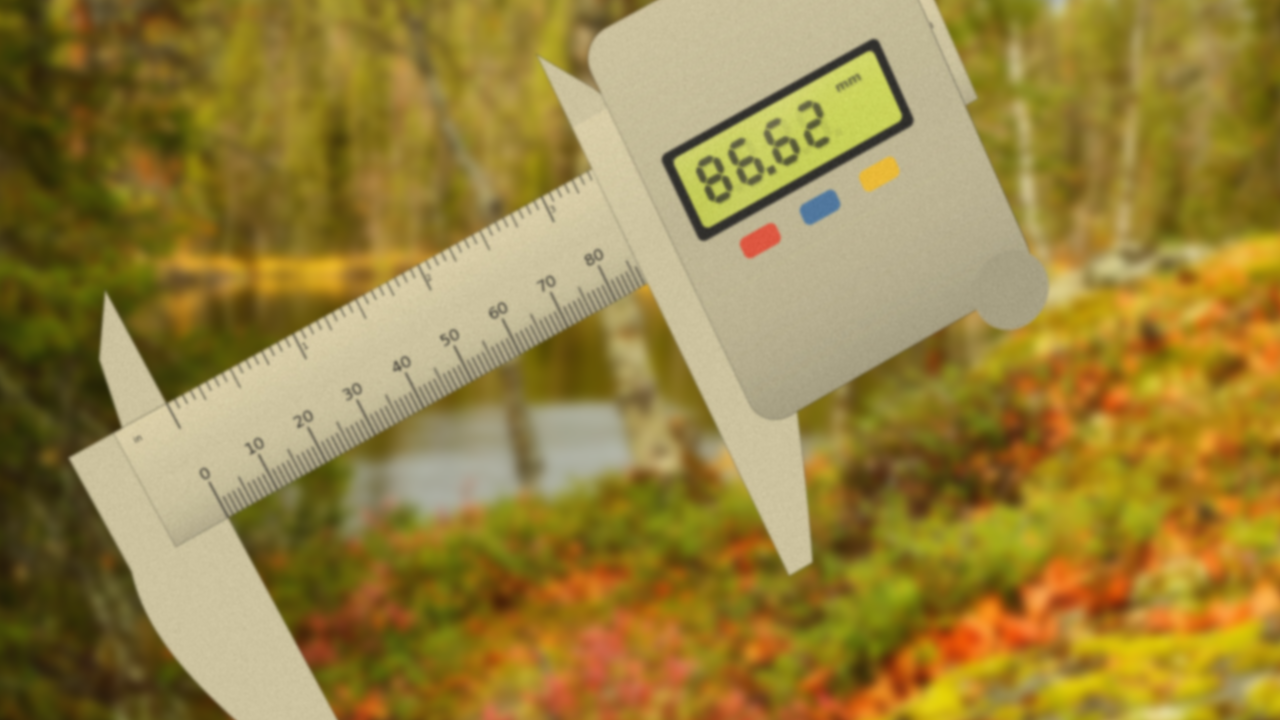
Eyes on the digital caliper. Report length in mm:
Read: 86.62 mm
